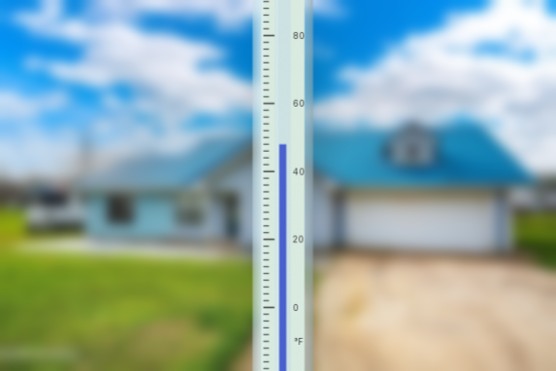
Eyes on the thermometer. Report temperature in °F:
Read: 48 °F
